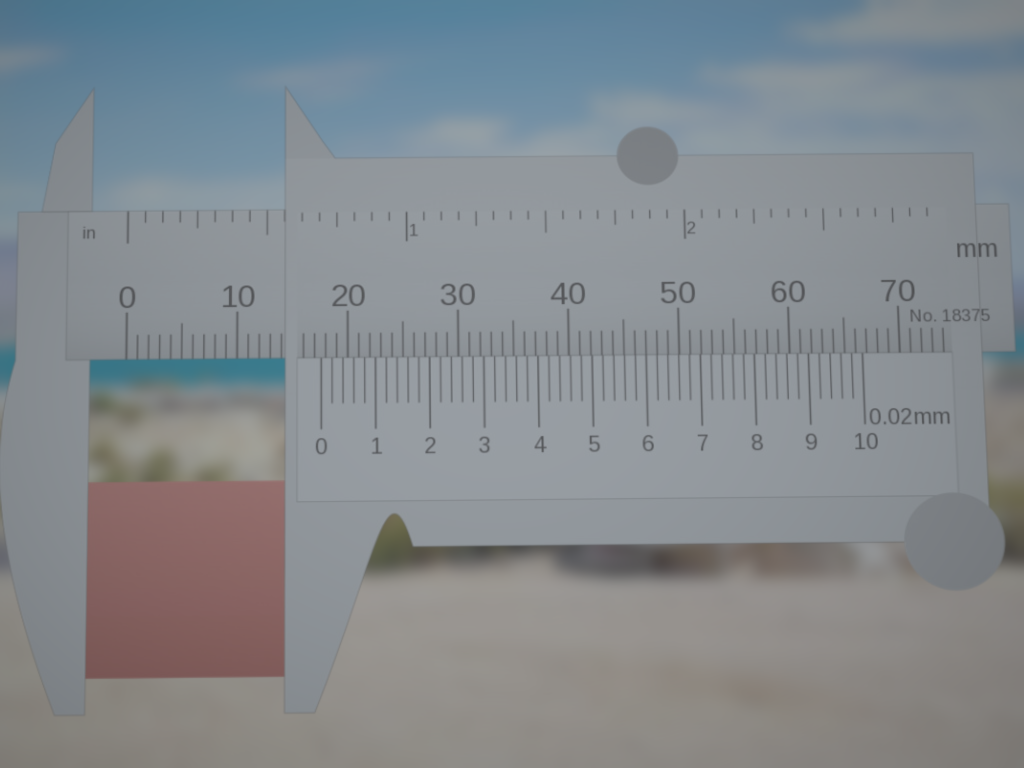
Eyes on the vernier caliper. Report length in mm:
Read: 17.6 mm
